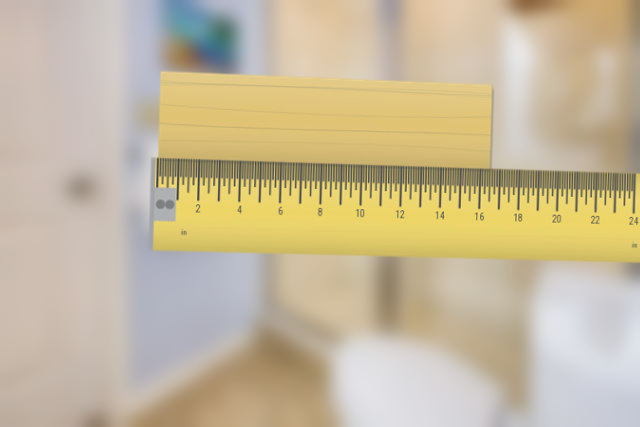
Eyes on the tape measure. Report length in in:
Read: 16.5 in
